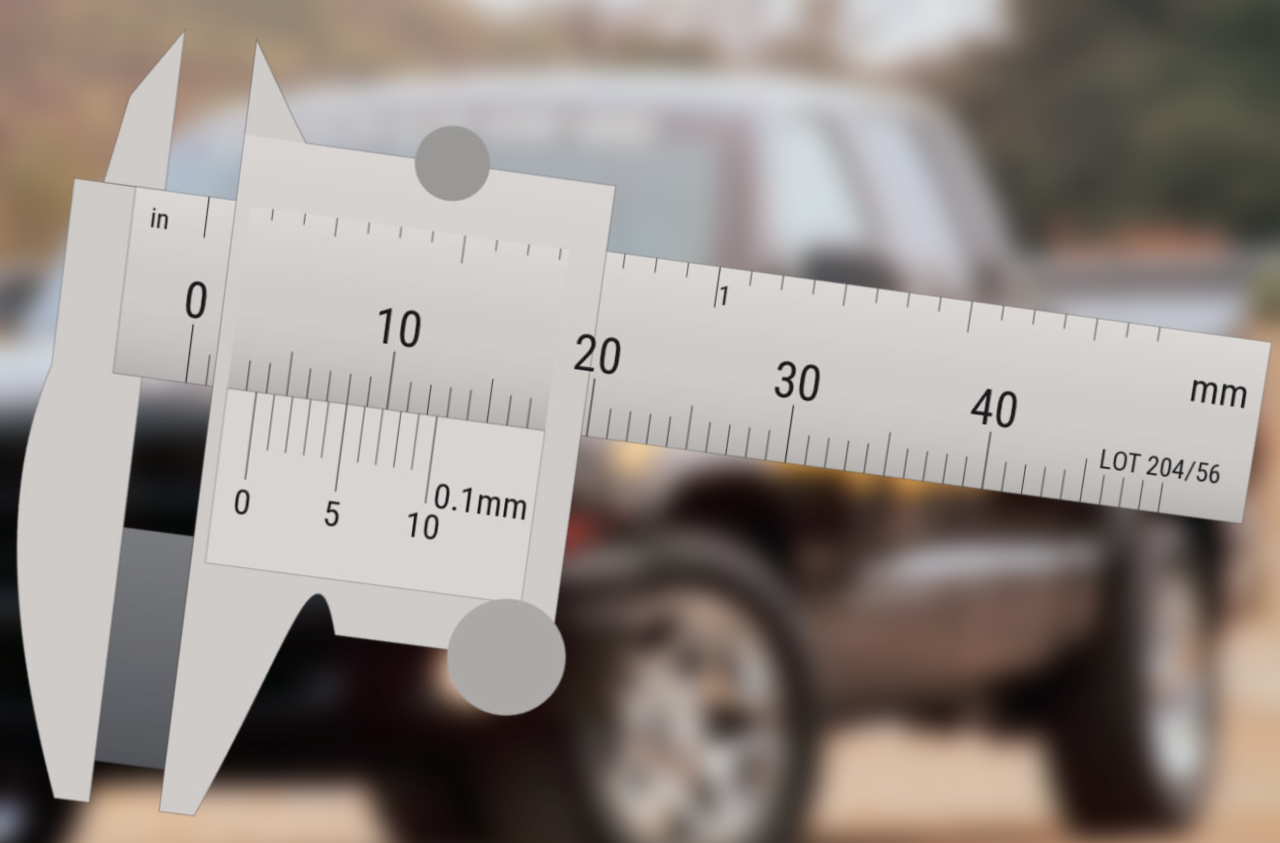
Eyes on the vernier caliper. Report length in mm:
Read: 3.5 mm
